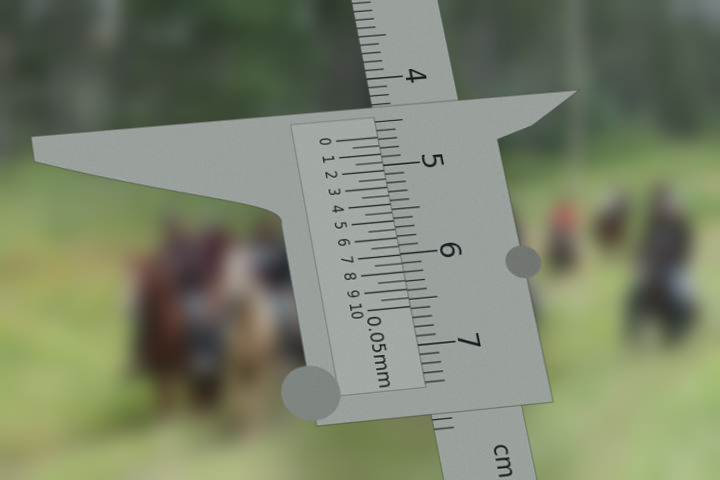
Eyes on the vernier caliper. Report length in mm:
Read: 46.8 mm
